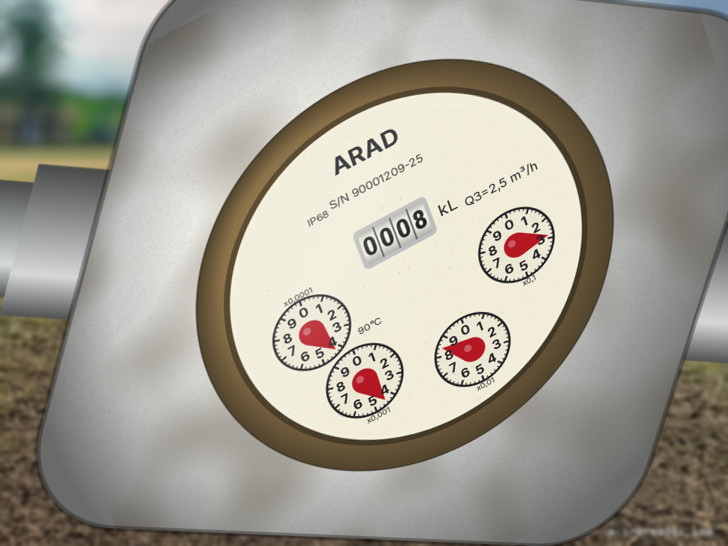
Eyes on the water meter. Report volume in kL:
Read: 8.2844 kL
